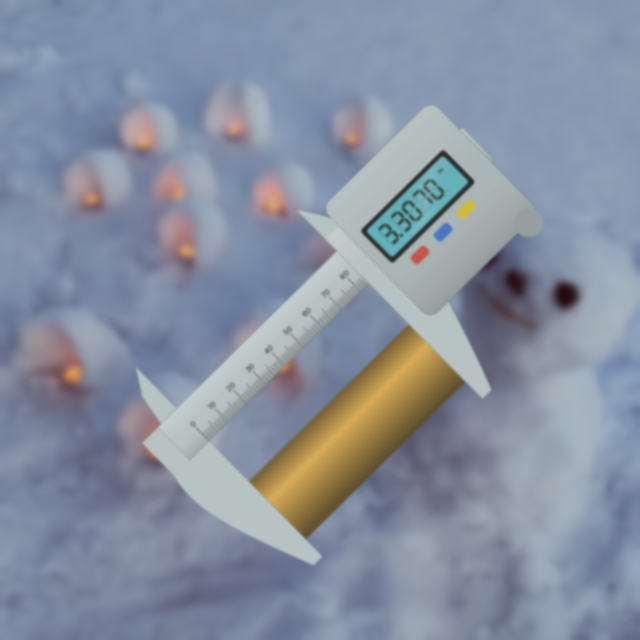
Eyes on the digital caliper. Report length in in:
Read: 3.3070 in
